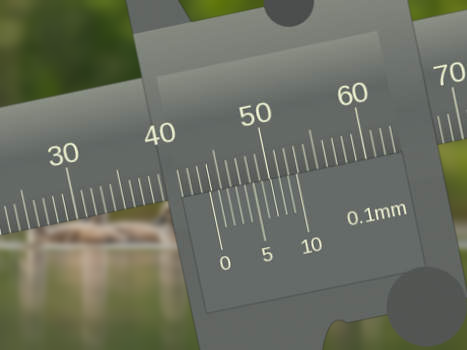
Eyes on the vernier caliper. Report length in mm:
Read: 43.8 mm
